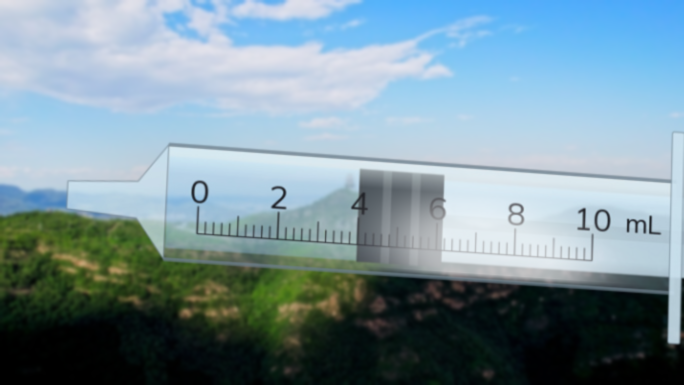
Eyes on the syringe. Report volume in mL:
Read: 4 mL
